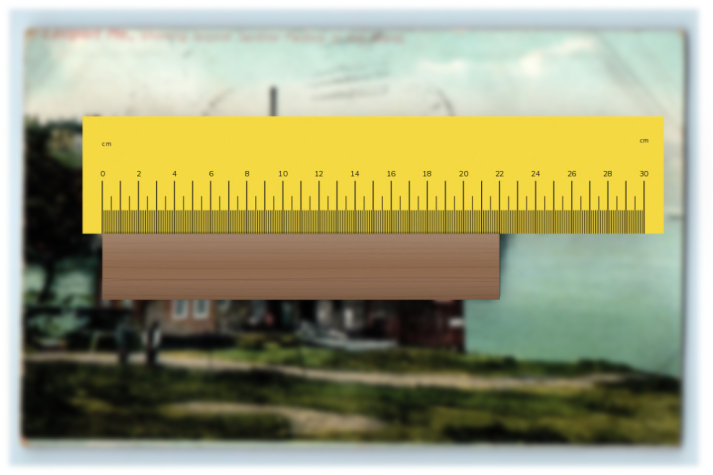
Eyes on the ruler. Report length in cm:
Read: 22 cm
